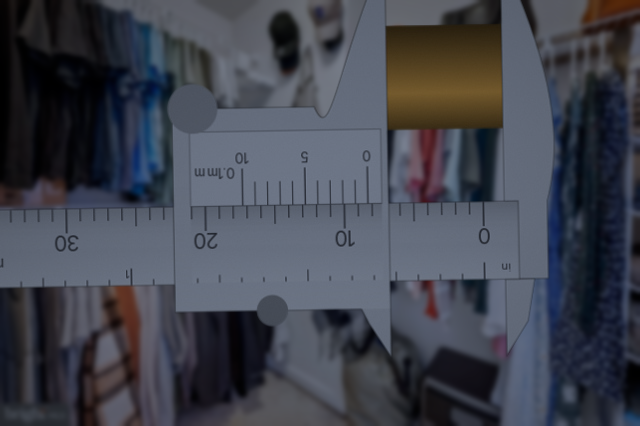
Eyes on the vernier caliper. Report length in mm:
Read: 8.3 mm
